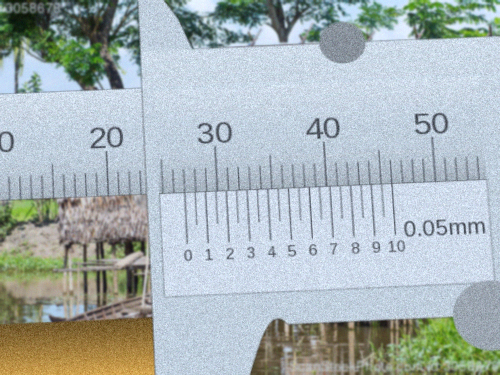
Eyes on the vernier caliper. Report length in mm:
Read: 27.0 mm
